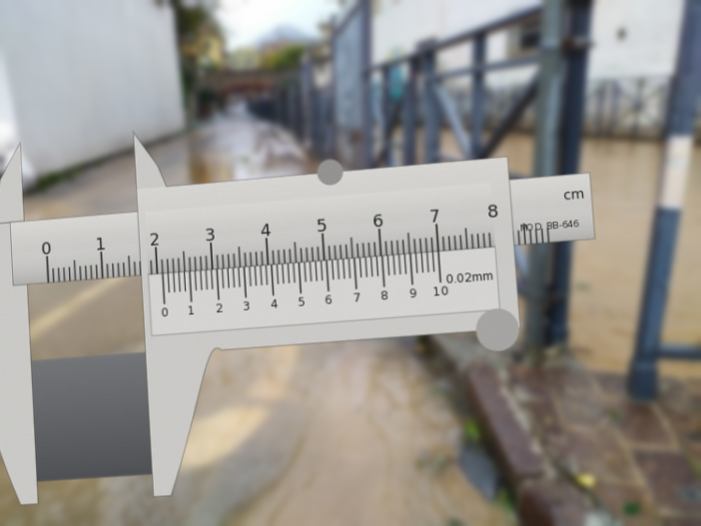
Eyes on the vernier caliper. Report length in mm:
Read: 21.0 mm
